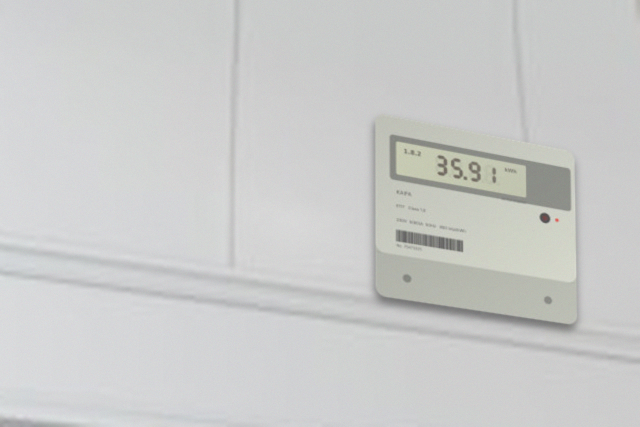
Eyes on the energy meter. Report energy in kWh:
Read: 35.91 kWh
